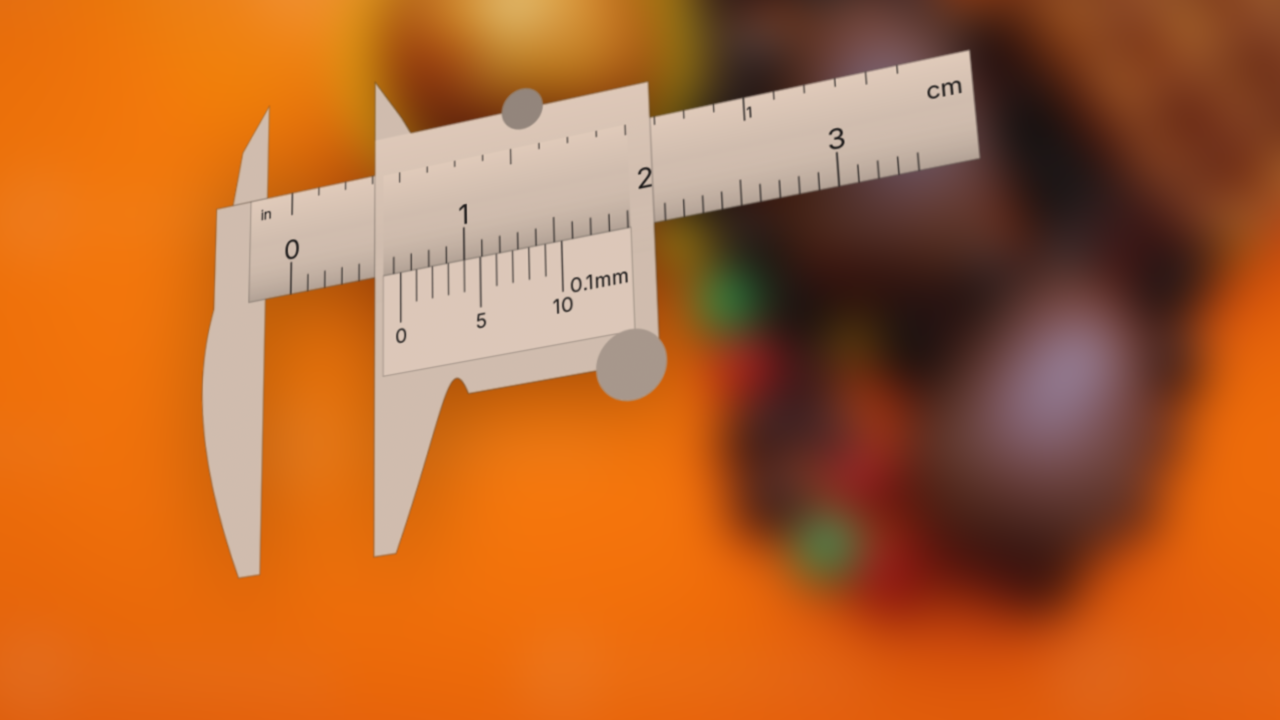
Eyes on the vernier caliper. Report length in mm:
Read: 6.4 mm
